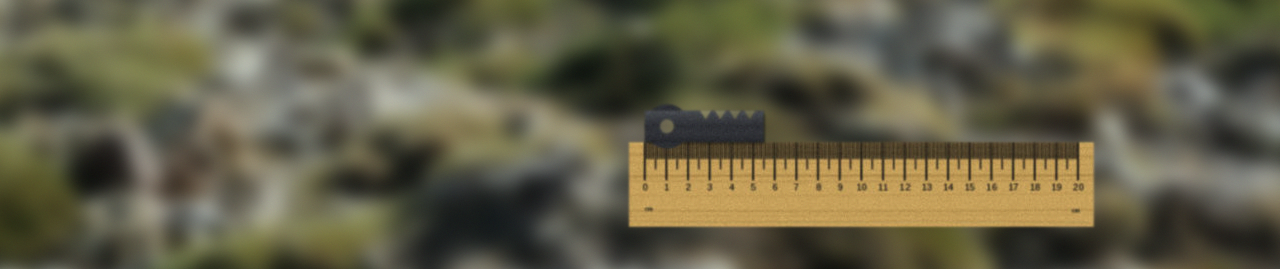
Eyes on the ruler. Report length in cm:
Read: 5.5 cm
